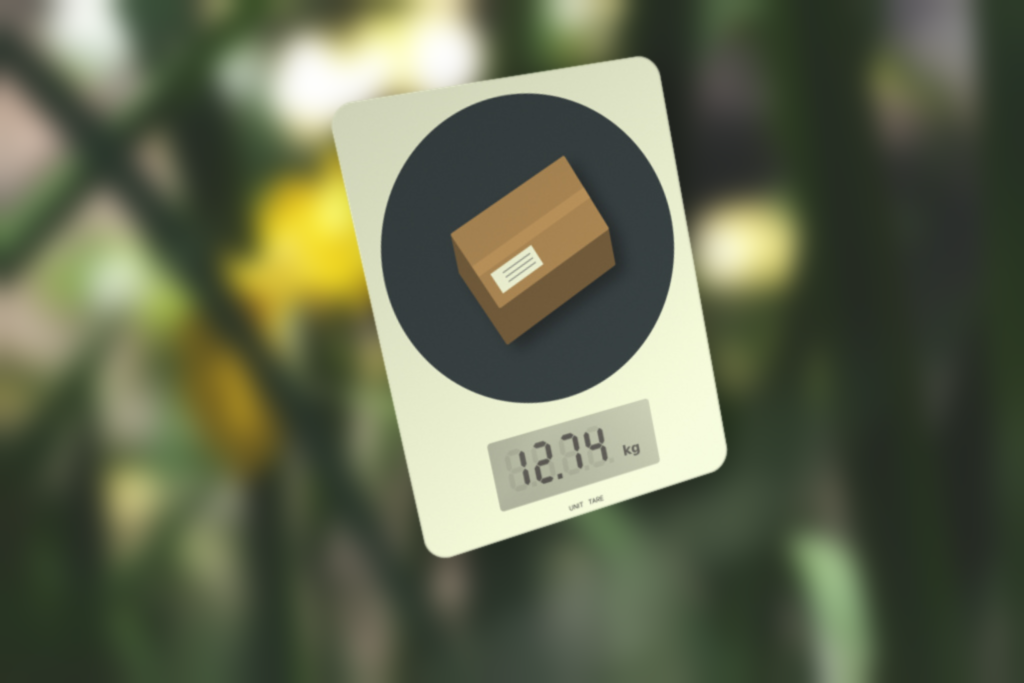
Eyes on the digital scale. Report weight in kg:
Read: 12.74 kg
